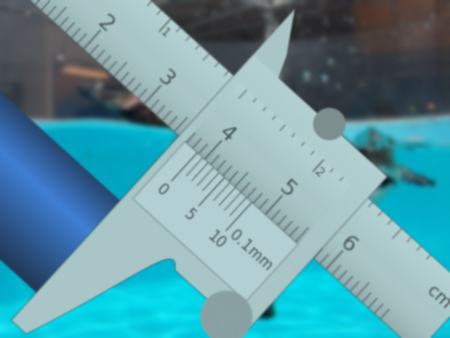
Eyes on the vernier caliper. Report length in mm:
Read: 38.8 mm
